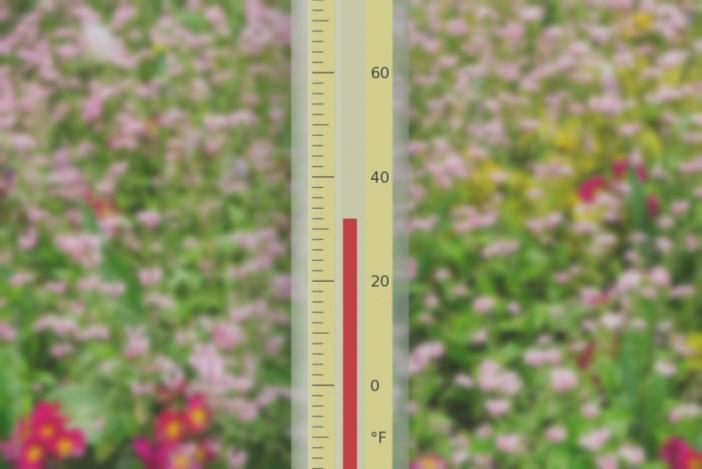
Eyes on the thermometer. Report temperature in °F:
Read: 32 °F
